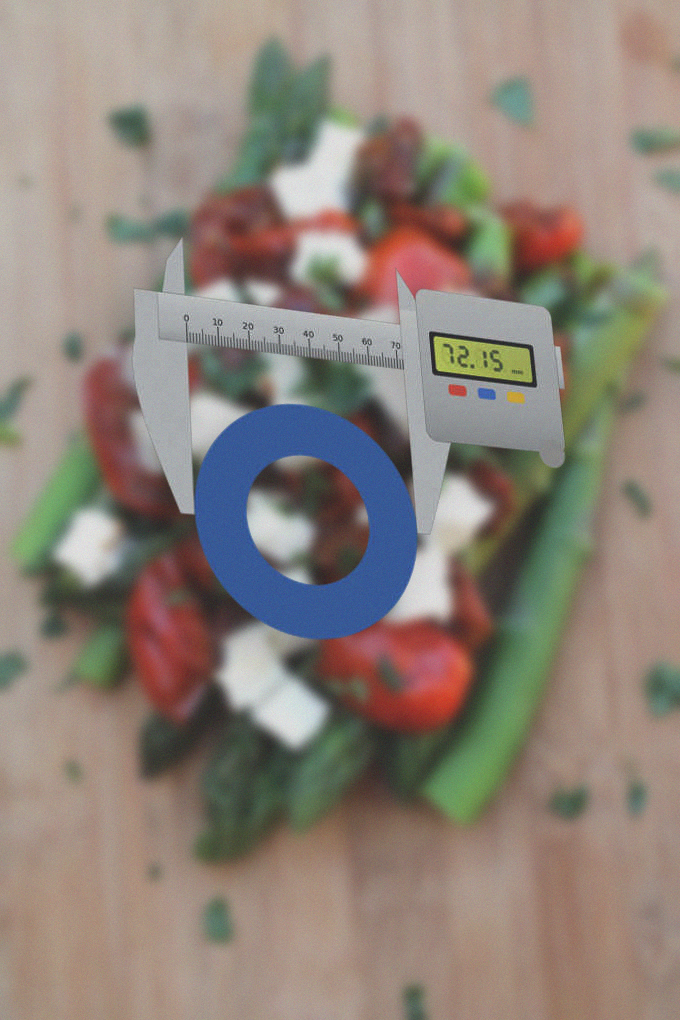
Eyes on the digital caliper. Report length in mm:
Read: 72.15 mm
